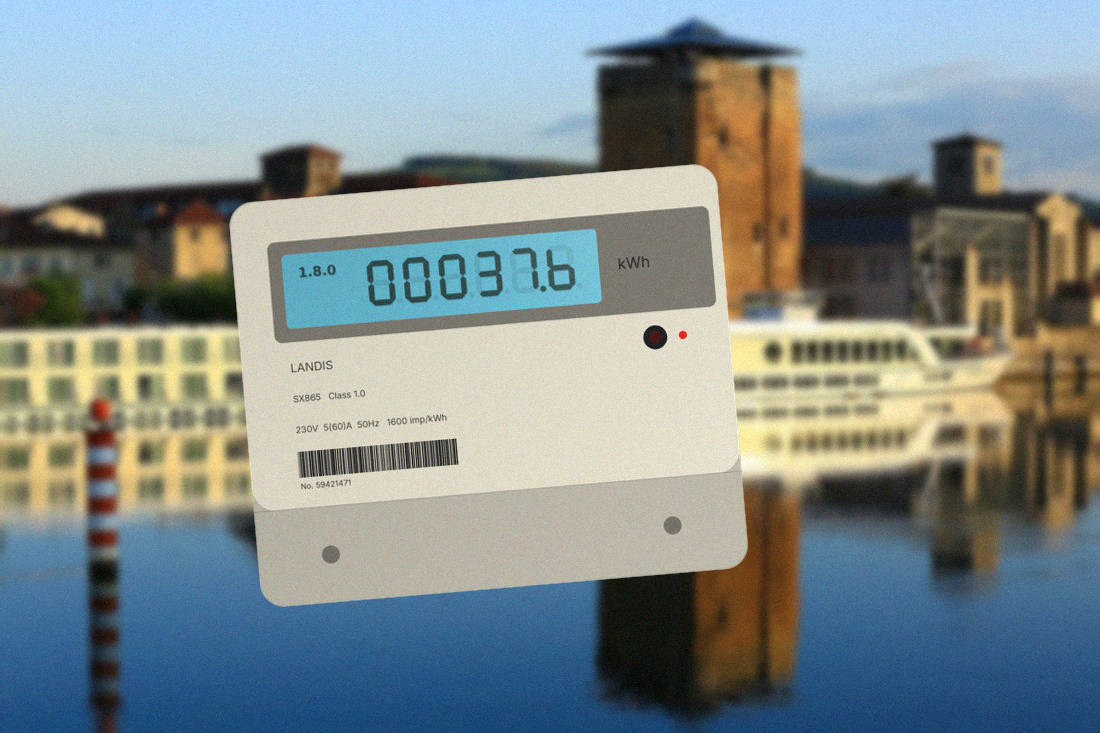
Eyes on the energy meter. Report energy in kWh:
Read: 37.6 kWh
